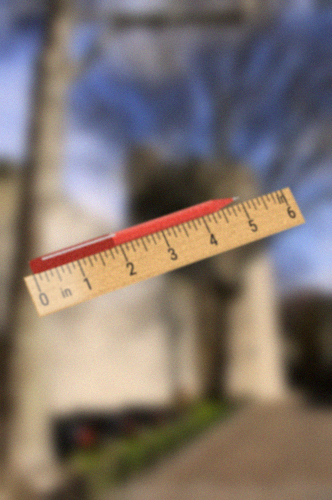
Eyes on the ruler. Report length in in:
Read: 5 in
